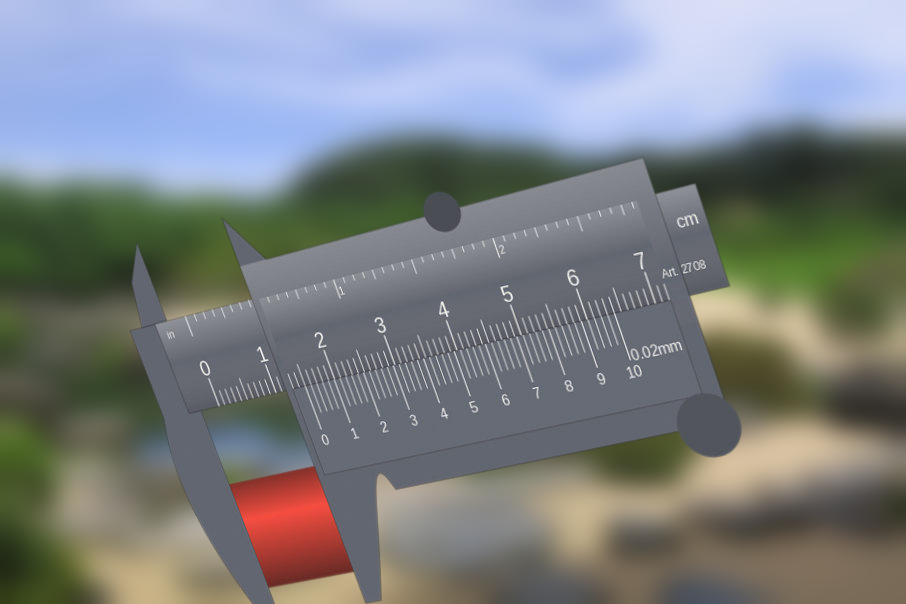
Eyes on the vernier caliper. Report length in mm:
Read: 15.0 mm
